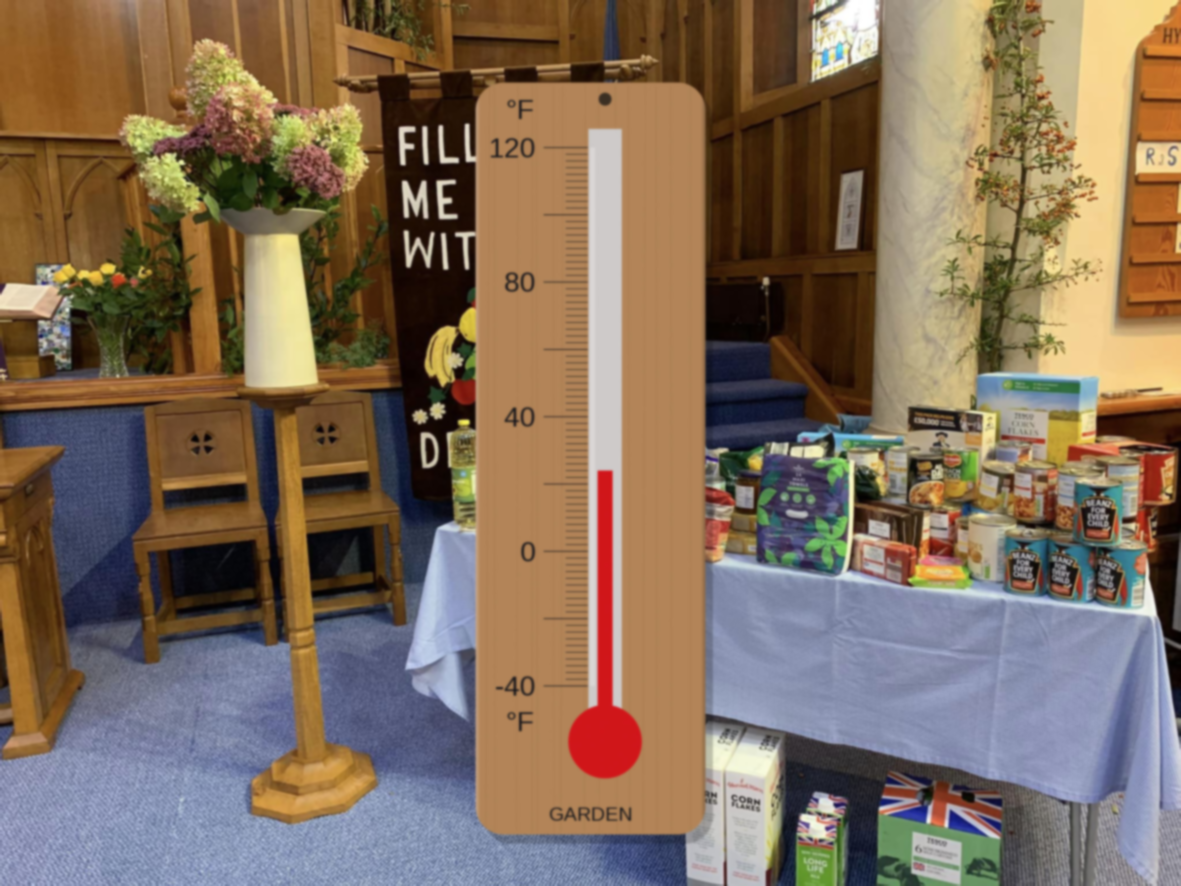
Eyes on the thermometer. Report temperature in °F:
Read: 24 °F
